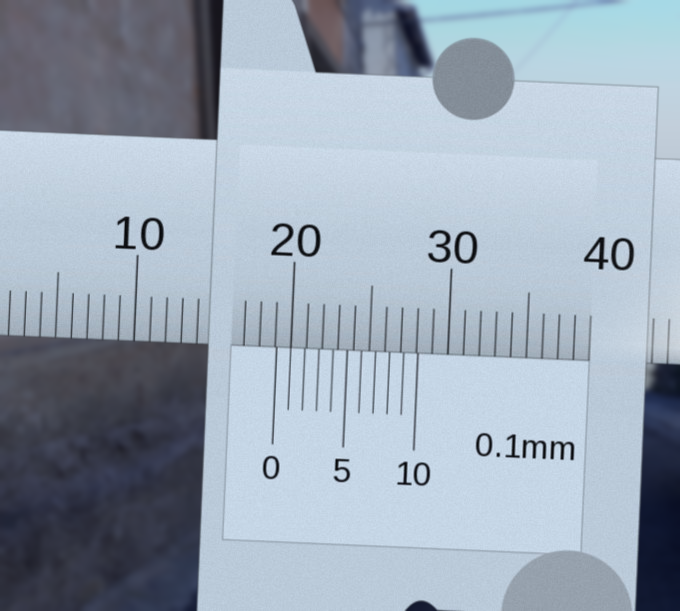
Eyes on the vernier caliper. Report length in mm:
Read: 19.1 mm
